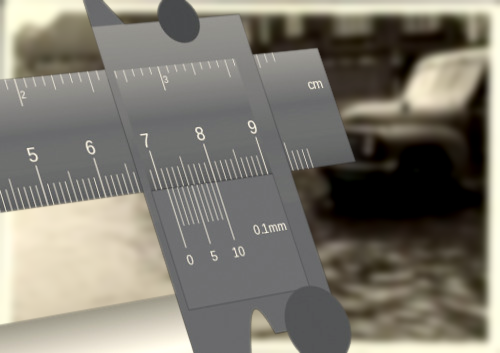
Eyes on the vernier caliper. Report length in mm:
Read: 71.0 mm
